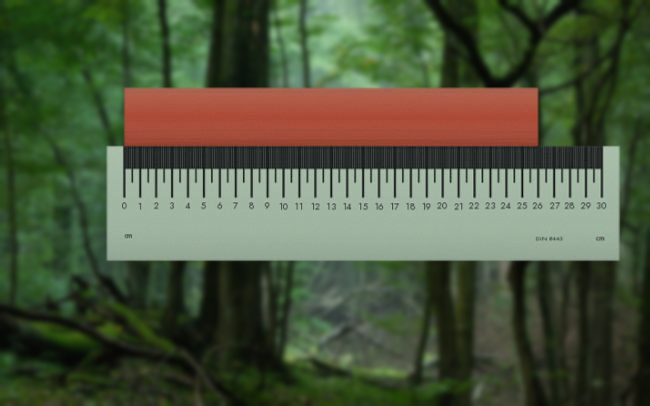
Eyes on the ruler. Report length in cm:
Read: 26 cm
